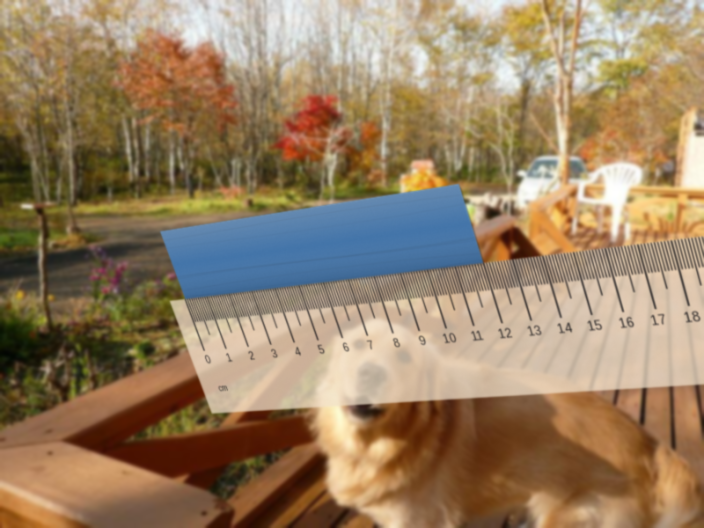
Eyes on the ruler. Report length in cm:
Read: 12 cm
